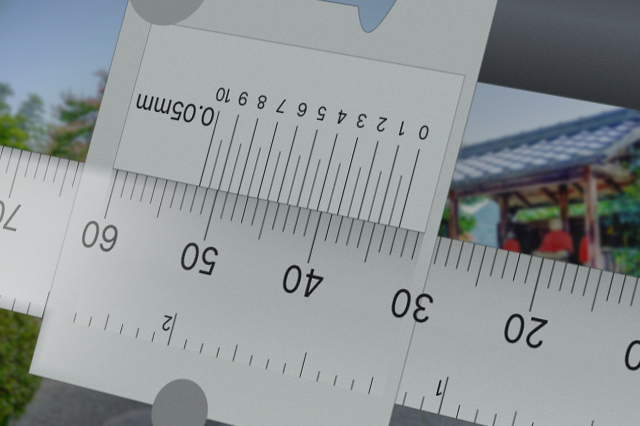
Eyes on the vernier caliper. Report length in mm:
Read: 32.8 mm
